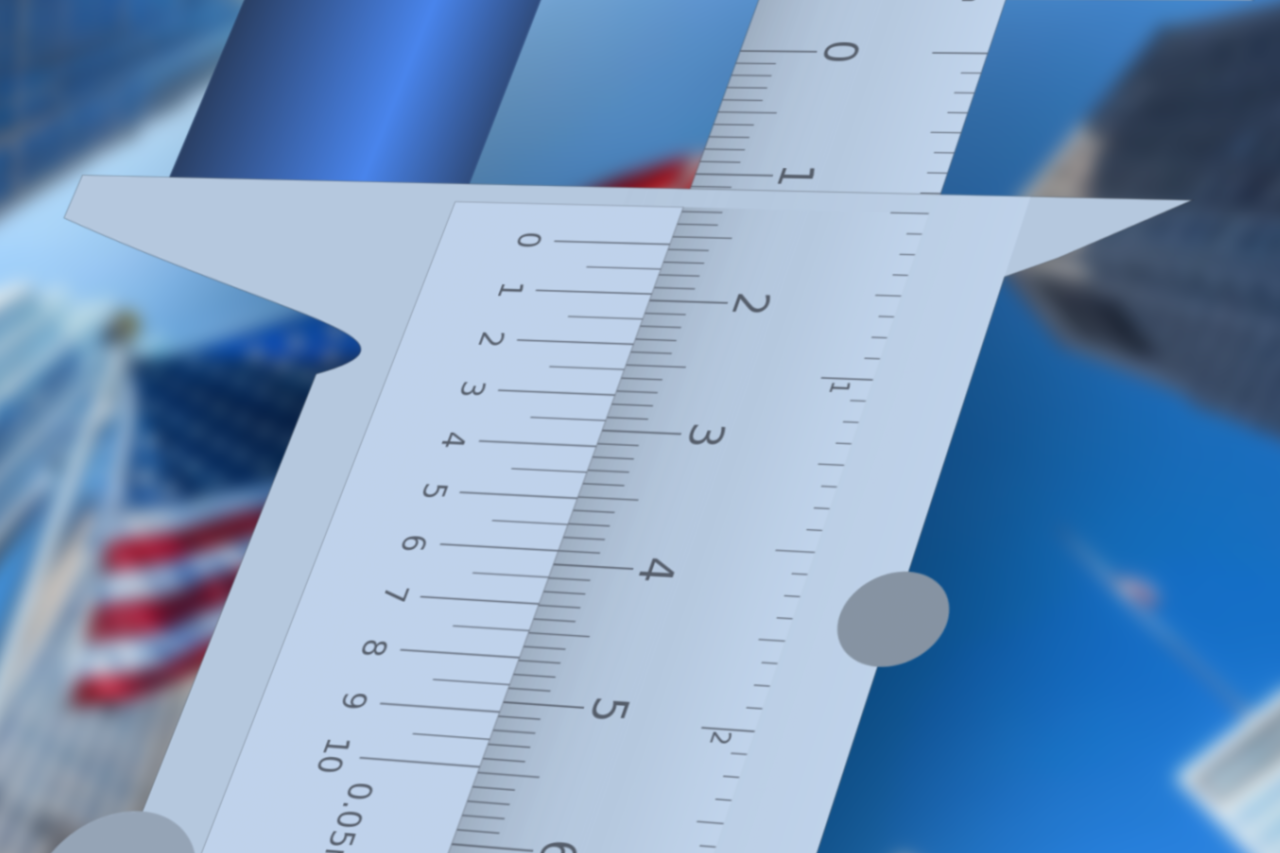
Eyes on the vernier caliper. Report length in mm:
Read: 15.6 mm
